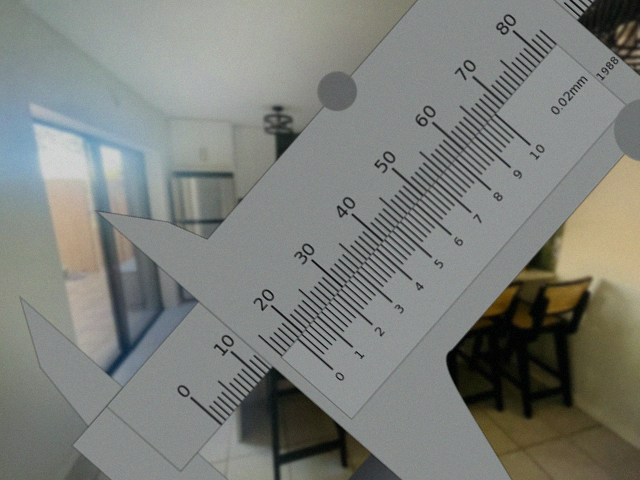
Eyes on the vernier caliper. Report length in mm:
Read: 18.8 mm
